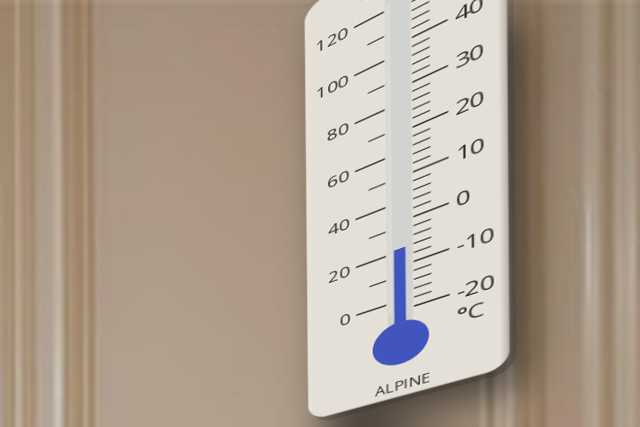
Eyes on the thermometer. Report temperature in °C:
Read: -6 °C
